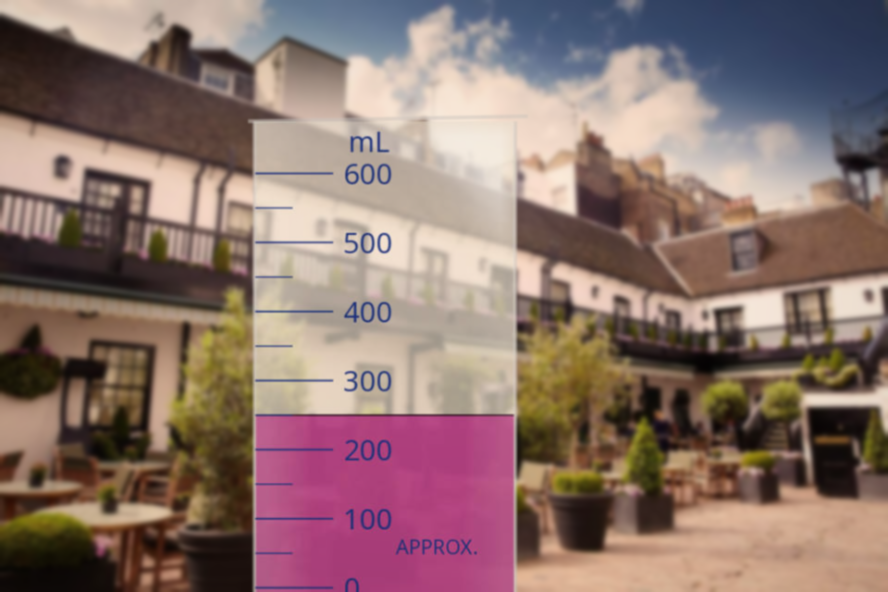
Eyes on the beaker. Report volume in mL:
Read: 250 mL
